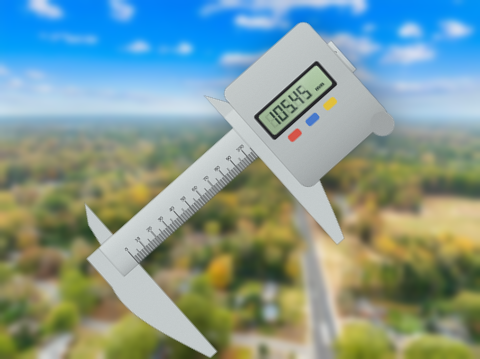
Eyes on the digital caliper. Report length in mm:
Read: 105.45 mm
